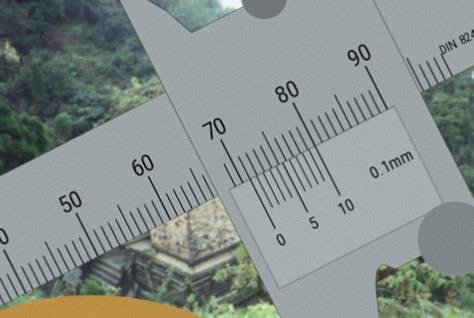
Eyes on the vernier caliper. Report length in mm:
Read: 71.0 mm
